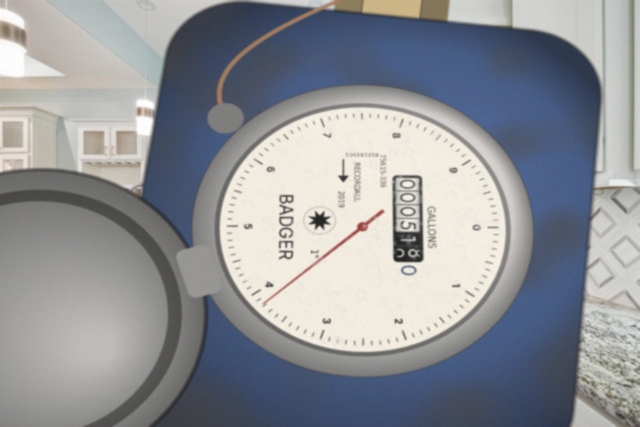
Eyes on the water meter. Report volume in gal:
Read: 5183.8 gal
